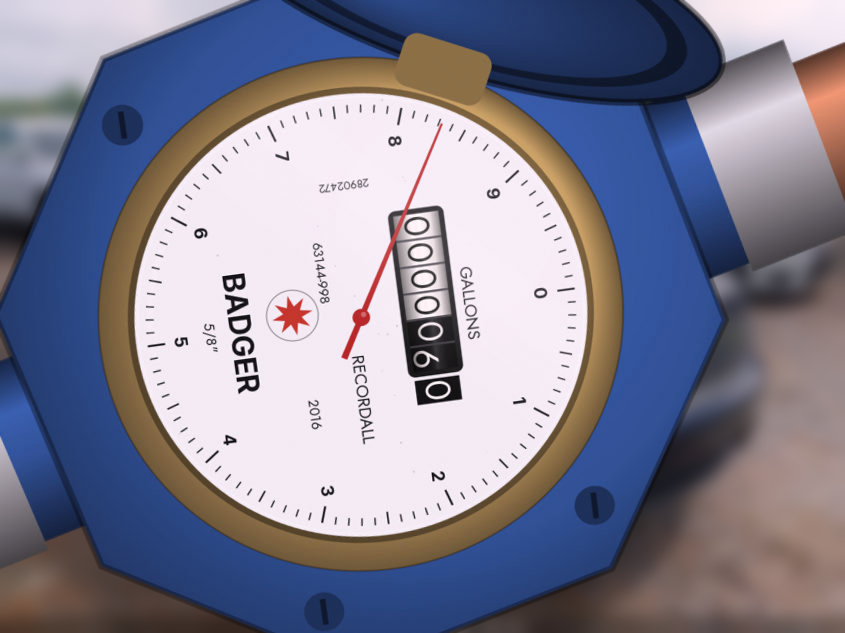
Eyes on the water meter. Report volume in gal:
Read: 58.3 gal
